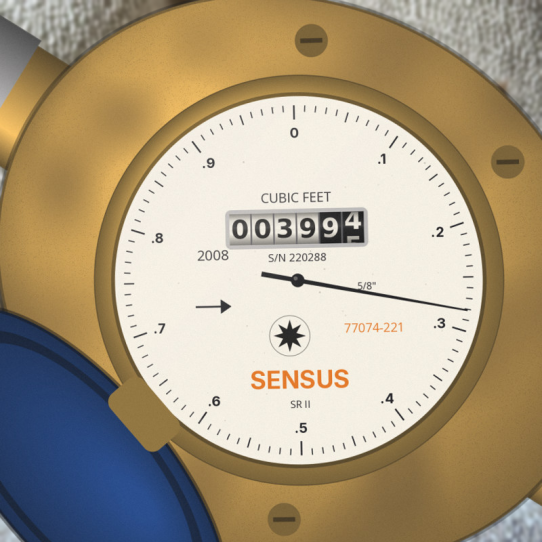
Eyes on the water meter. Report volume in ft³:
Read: 3994.28 ft³
